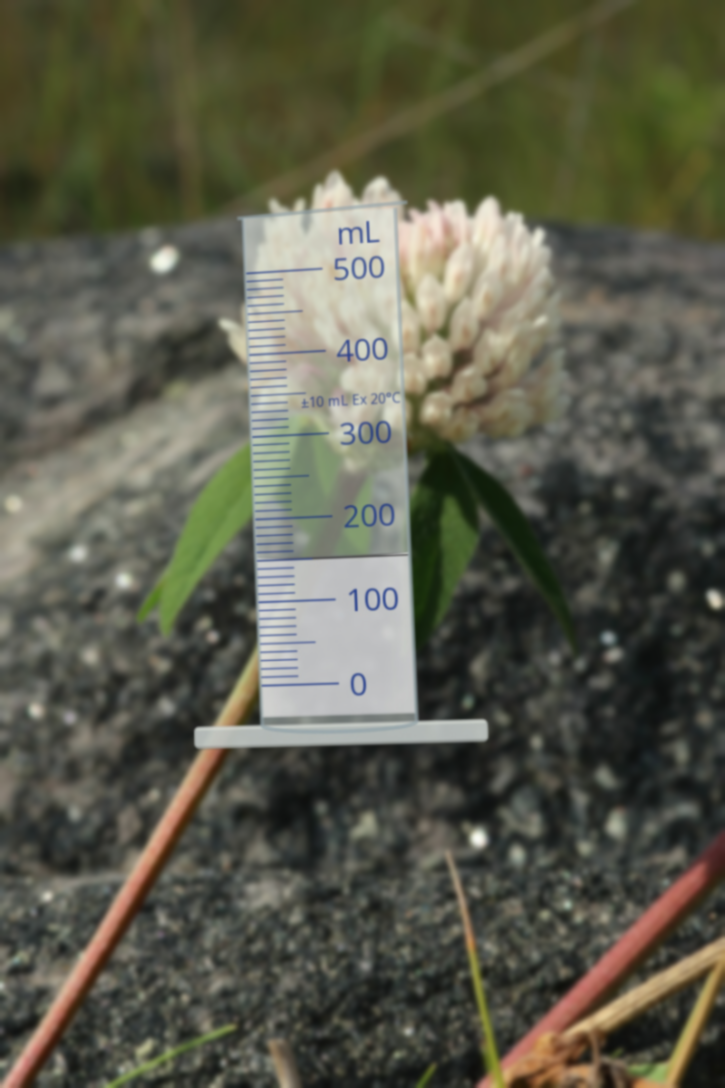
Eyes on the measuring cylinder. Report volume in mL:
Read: 150 mL
